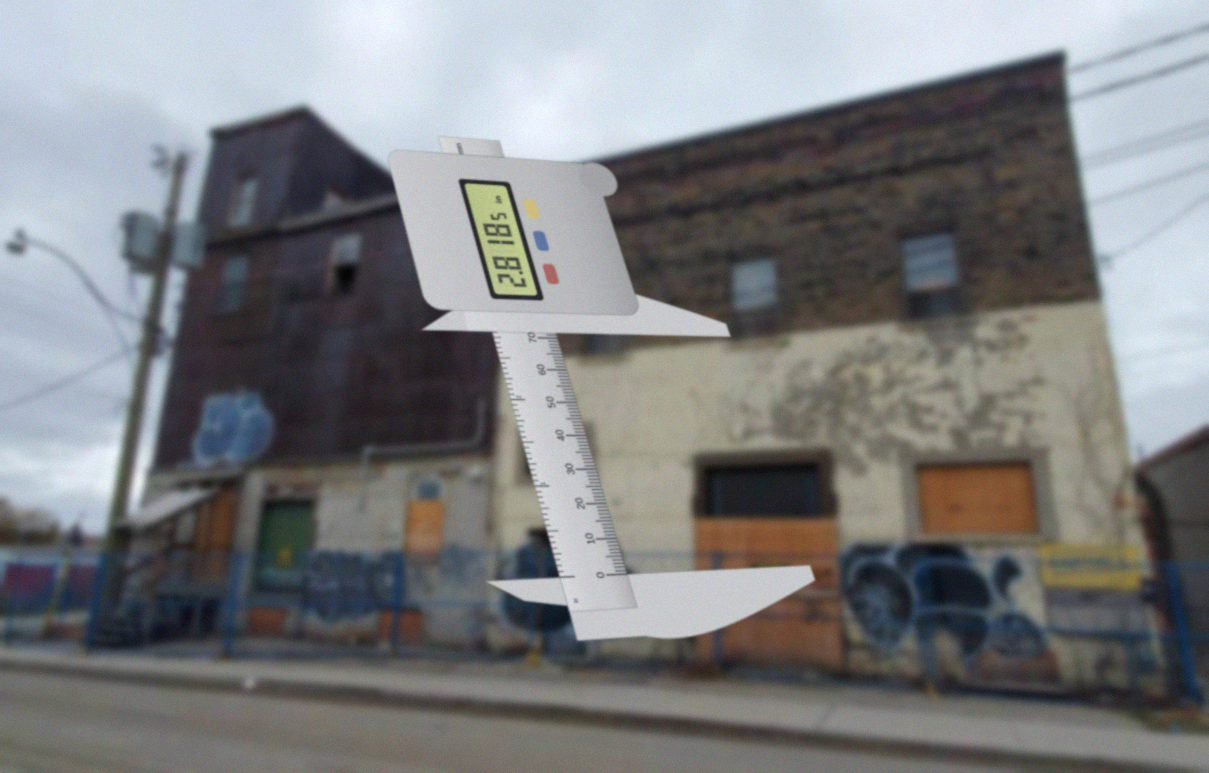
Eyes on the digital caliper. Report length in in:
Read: 2.8185 in
